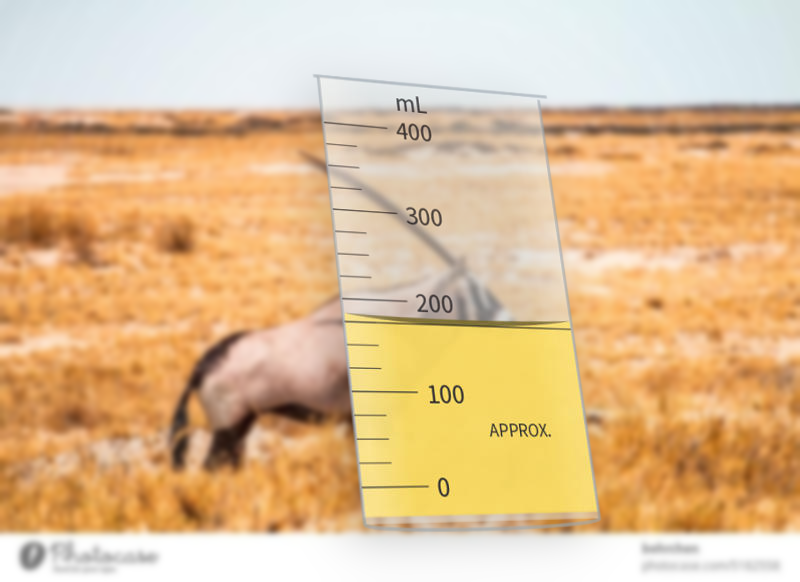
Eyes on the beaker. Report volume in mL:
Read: 175 mL
